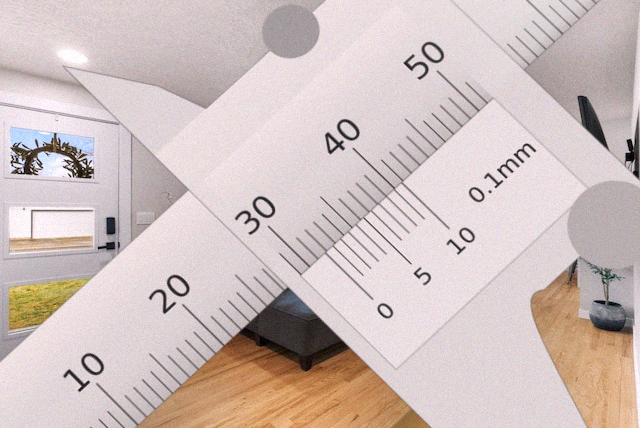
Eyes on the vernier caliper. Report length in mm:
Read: 31.8 mm
